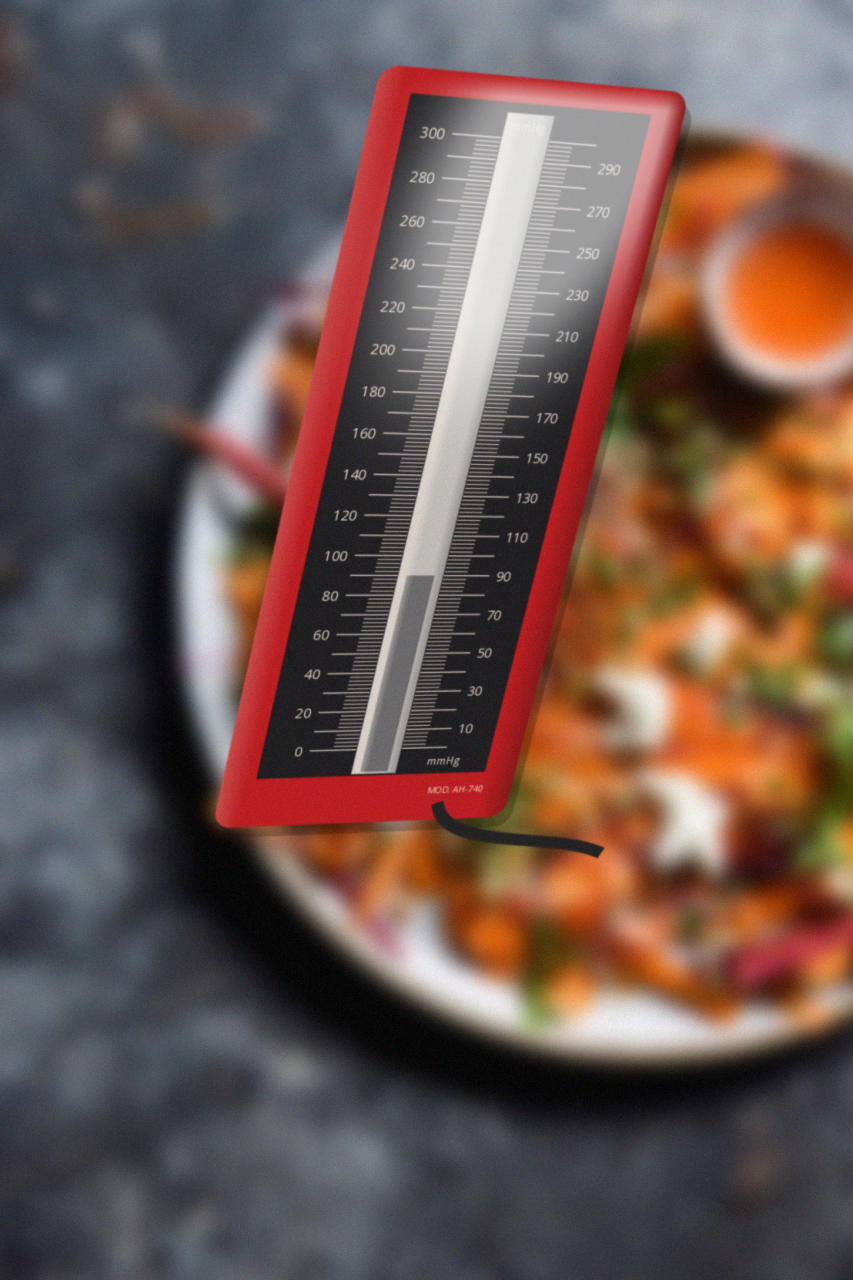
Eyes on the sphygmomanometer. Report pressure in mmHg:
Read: 90 mmHg
